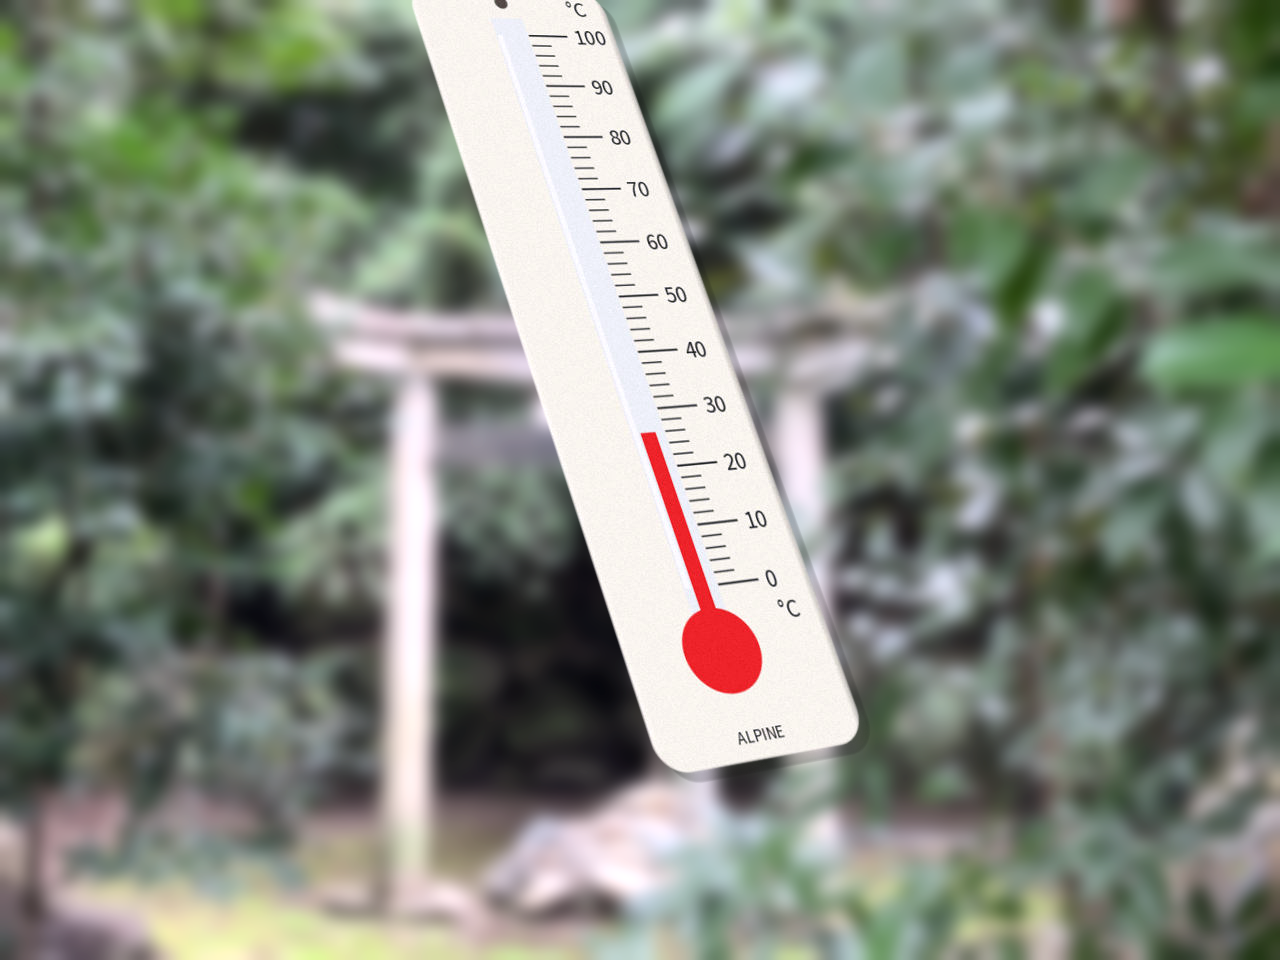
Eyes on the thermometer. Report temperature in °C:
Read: 26 °C
